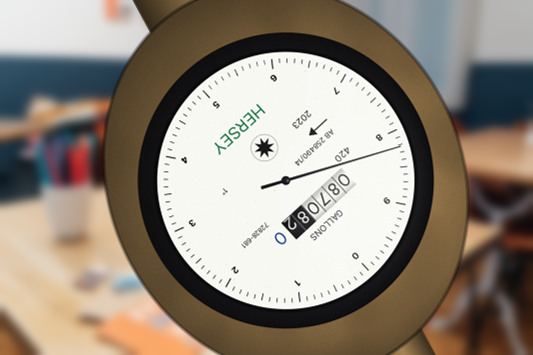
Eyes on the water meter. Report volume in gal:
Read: 870818.2 gal
